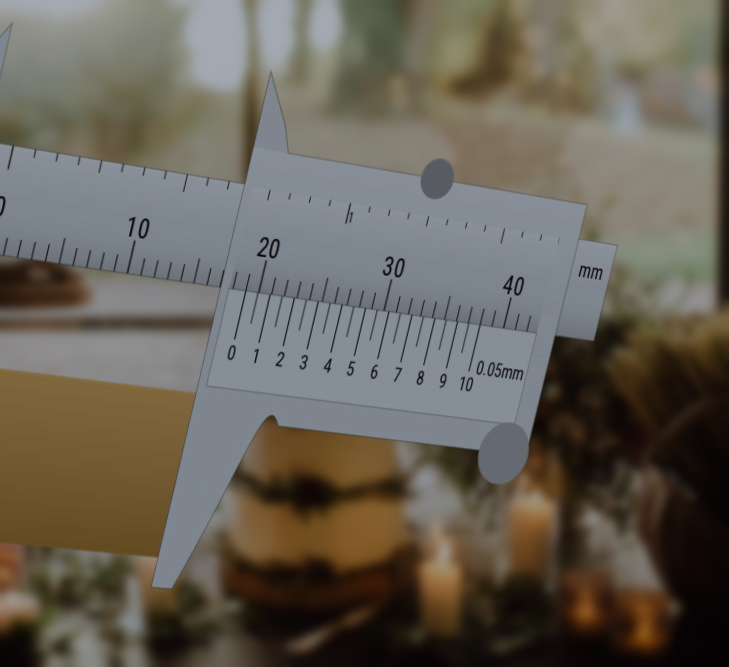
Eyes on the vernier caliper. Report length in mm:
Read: 19.0 mm
